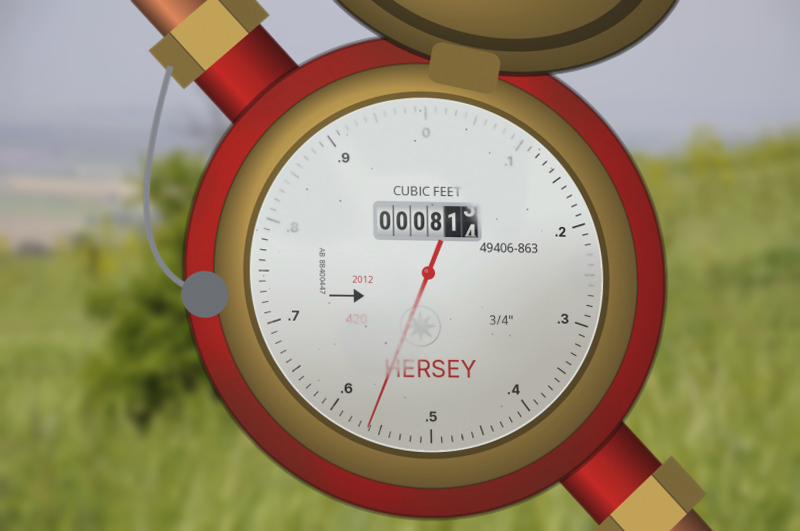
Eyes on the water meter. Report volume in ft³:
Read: 813.56 ft³
